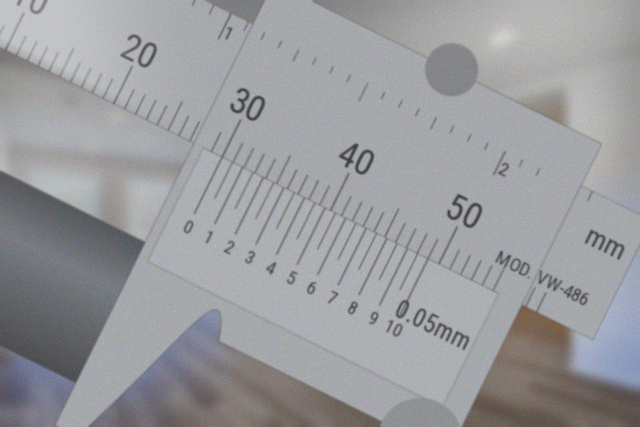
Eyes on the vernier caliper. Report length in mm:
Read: 30.0 mm
